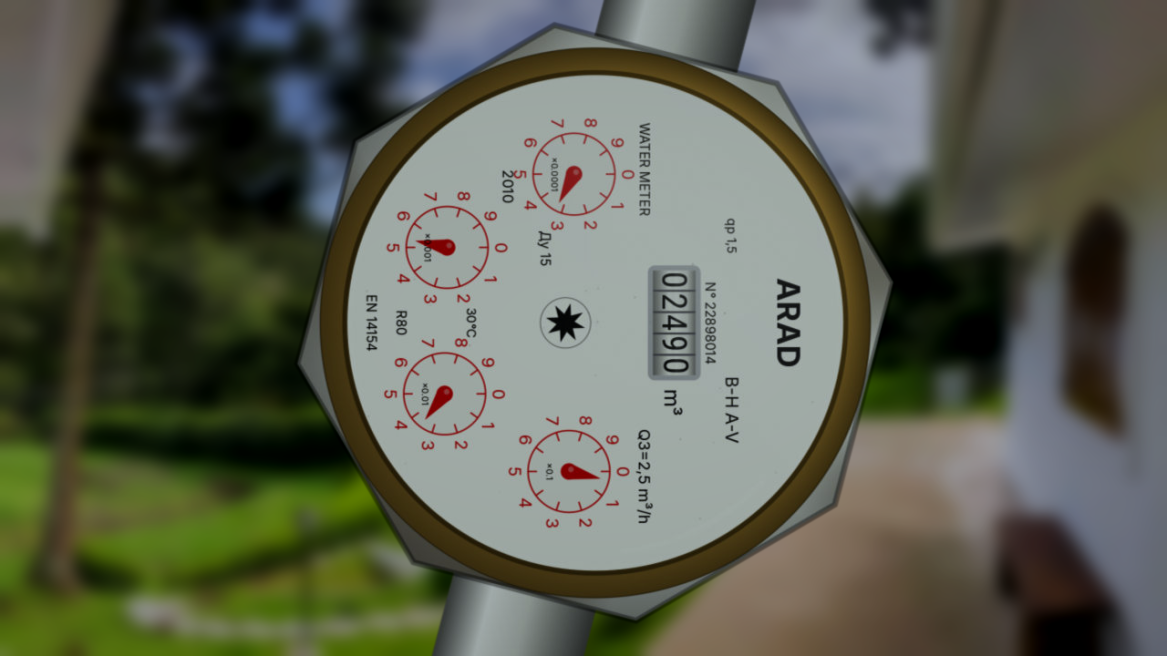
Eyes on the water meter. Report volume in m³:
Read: 2490.0353 m³
